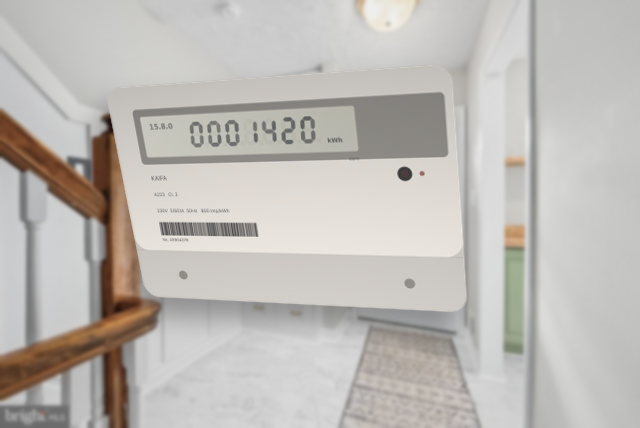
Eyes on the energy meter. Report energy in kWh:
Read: 1420 kWh
